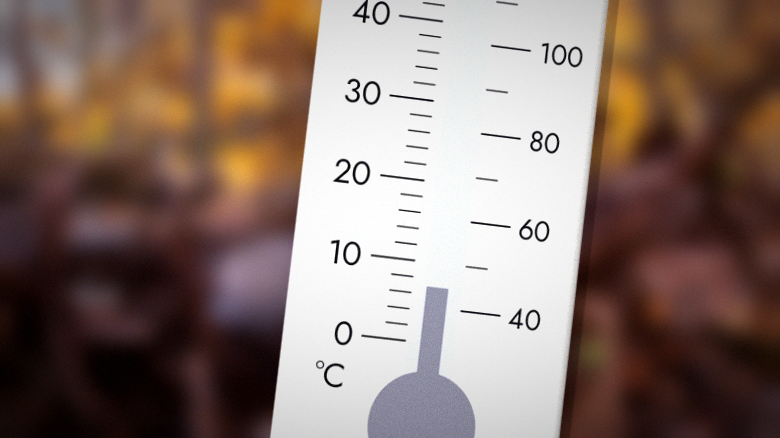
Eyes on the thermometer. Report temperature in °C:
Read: 7 °C
